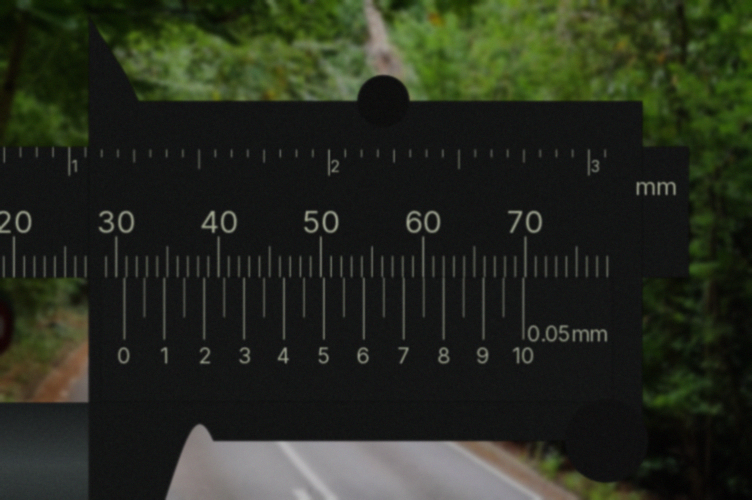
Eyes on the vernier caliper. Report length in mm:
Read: 30.8 mm
